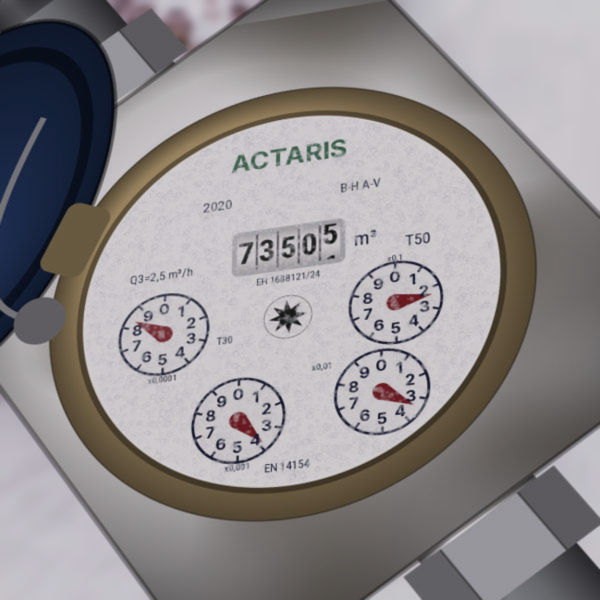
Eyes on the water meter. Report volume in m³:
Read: 73505.2338 m³
